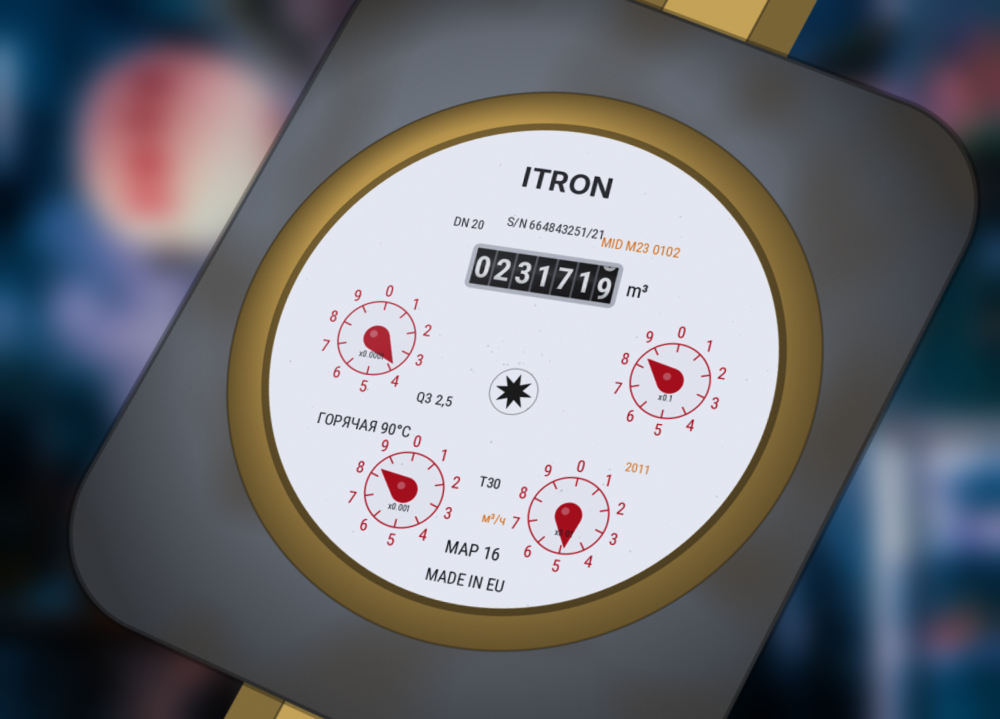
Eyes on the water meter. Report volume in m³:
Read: 231718.8483 m³
